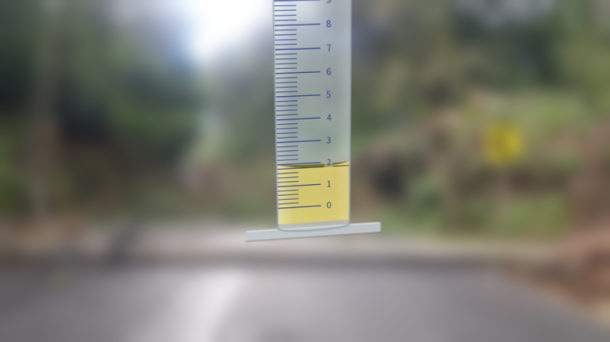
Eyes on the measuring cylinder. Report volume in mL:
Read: 1.8 mL
